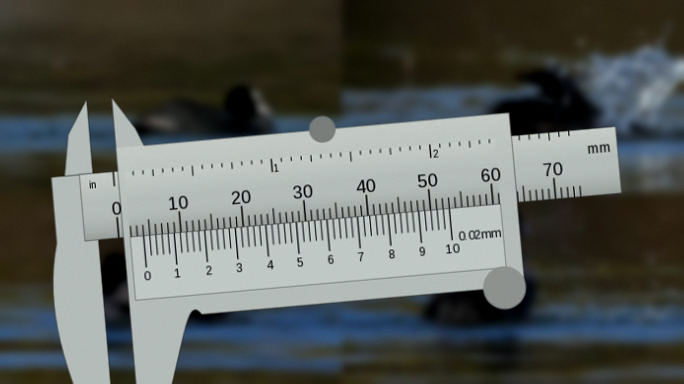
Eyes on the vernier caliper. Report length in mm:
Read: 4.0 mm
